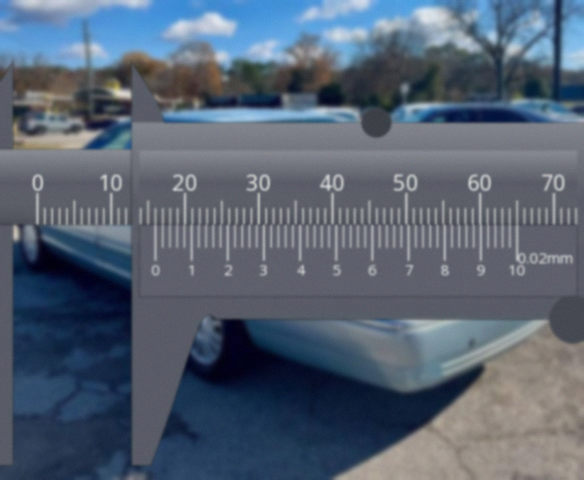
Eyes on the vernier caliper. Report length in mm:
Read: 16.0 mm
